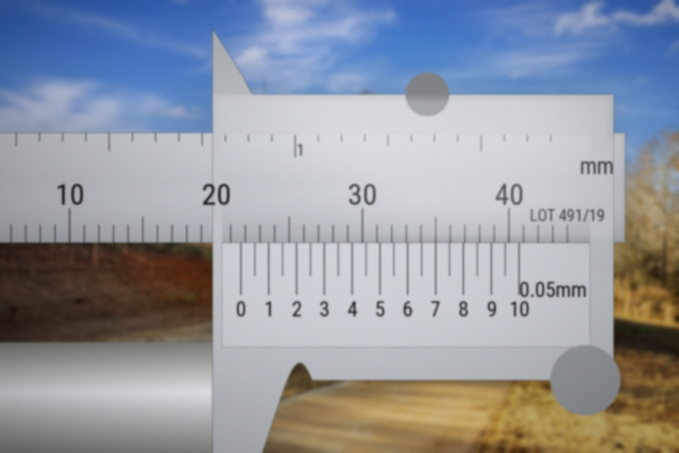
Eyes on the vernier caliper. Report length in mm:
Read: 21.7 mm
